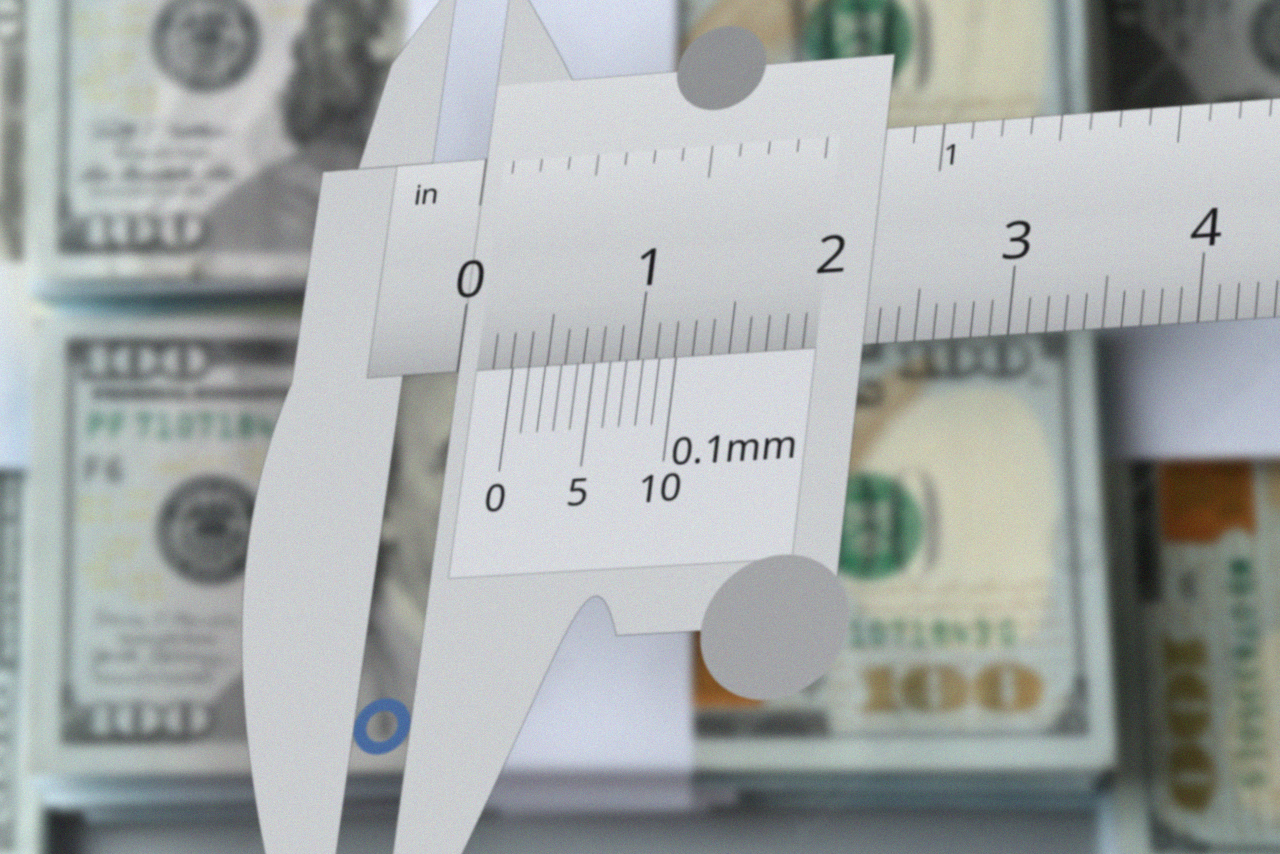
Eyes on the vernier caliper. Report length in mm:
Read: 3.1 mm
